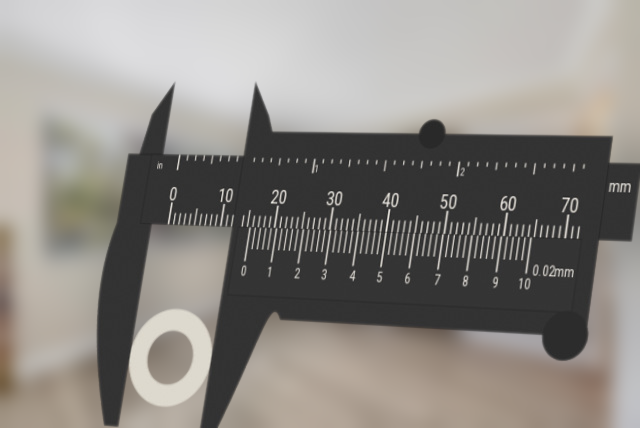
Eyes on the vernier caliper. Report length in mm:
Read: 15.5 mm
